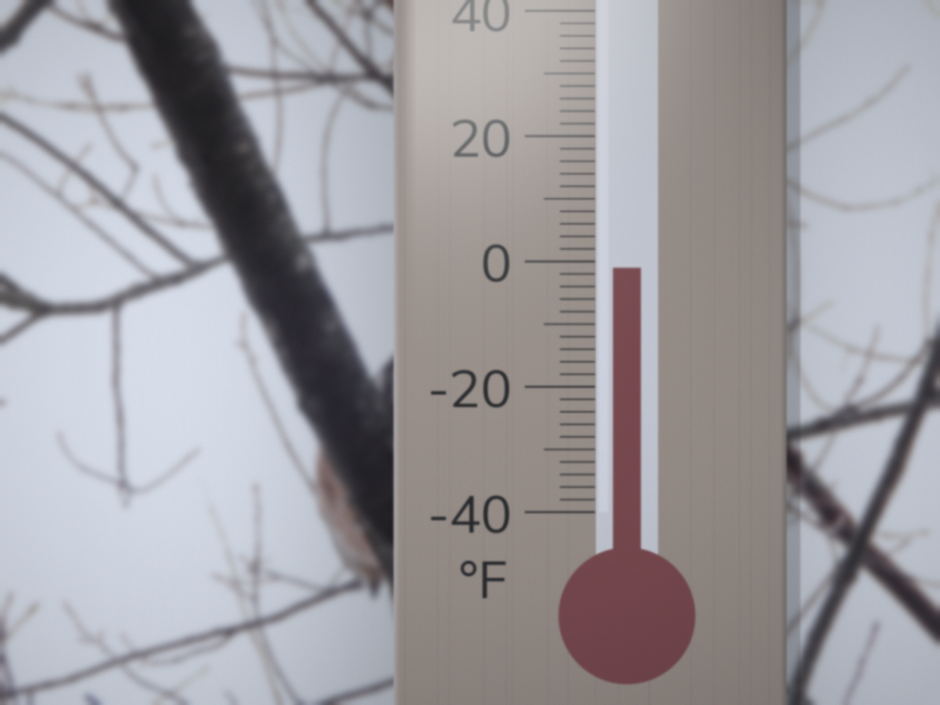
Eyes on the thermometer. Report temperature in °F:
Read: -1 °F
